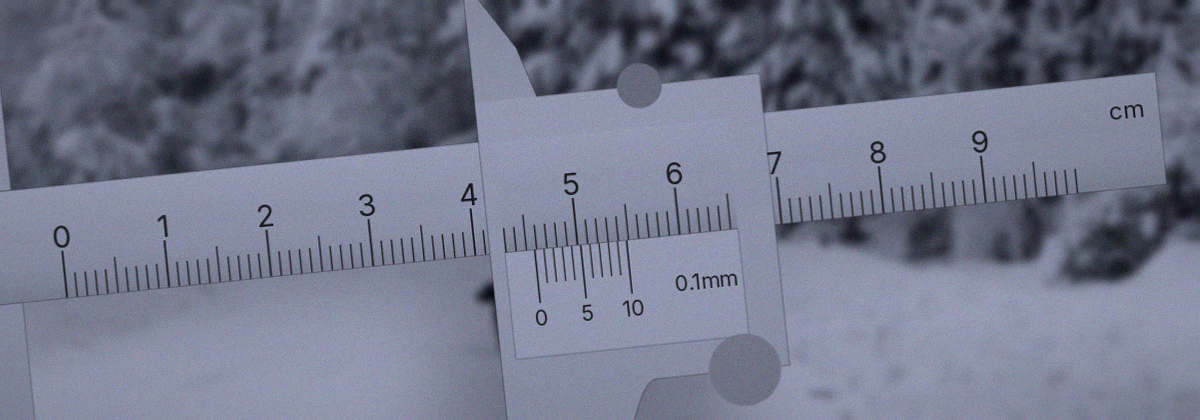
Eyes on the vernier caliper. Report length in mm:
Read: 45.8 mm
